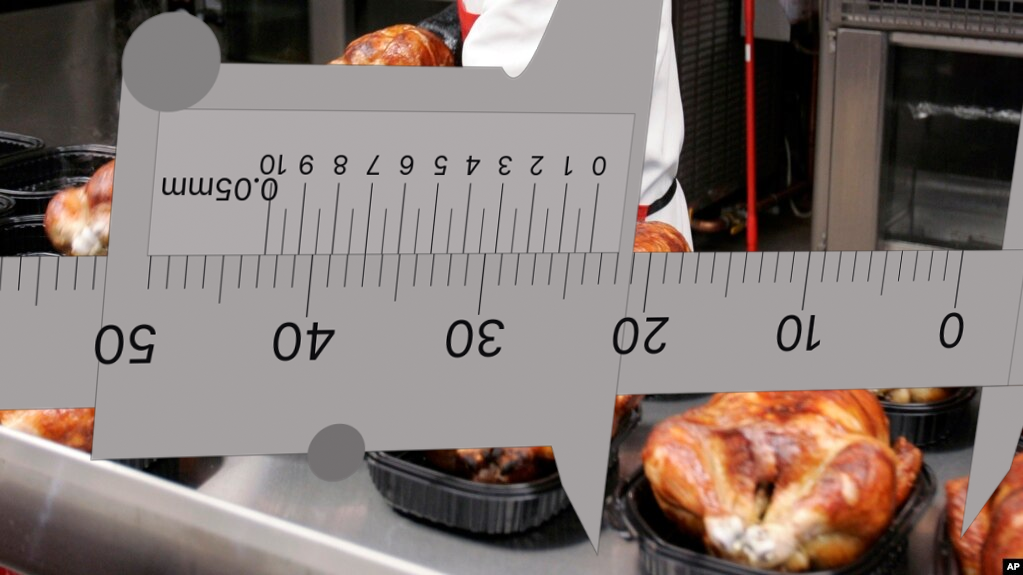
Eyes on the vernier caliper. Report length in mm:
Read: 23.7 mm
